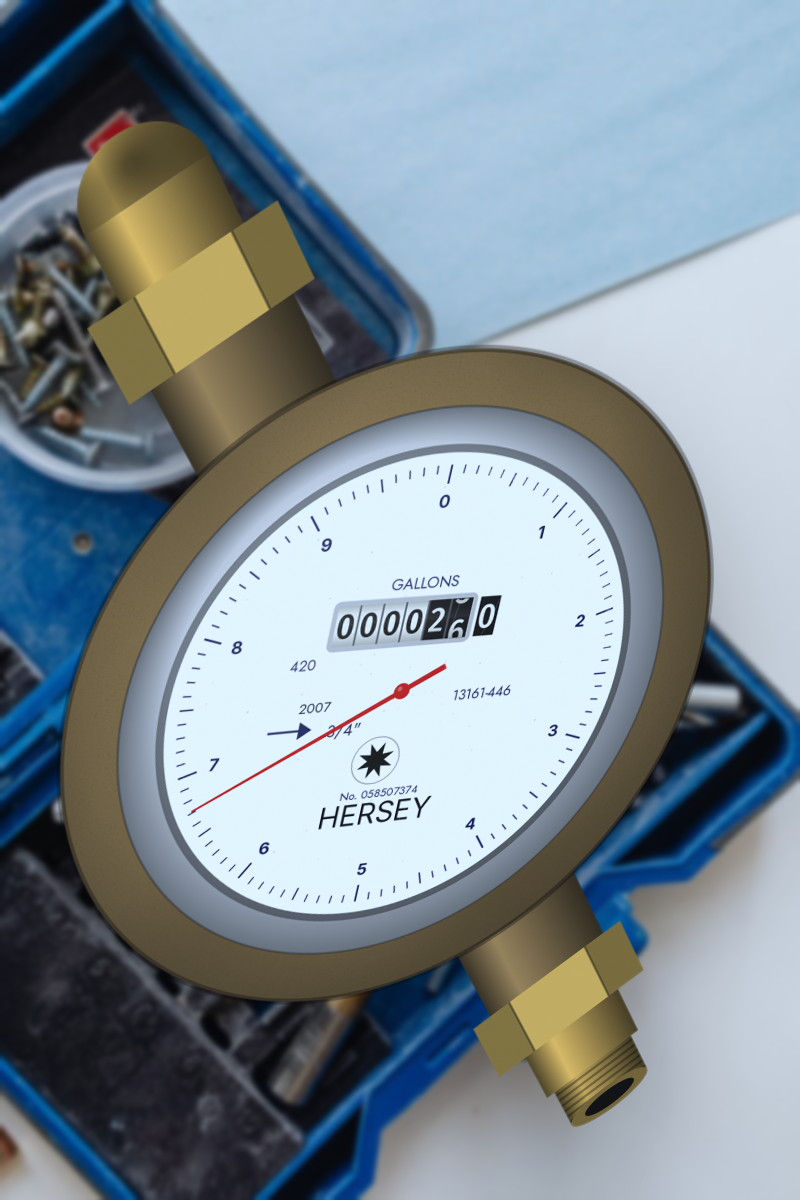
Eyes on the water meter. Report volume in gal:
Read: 256.7 gal
